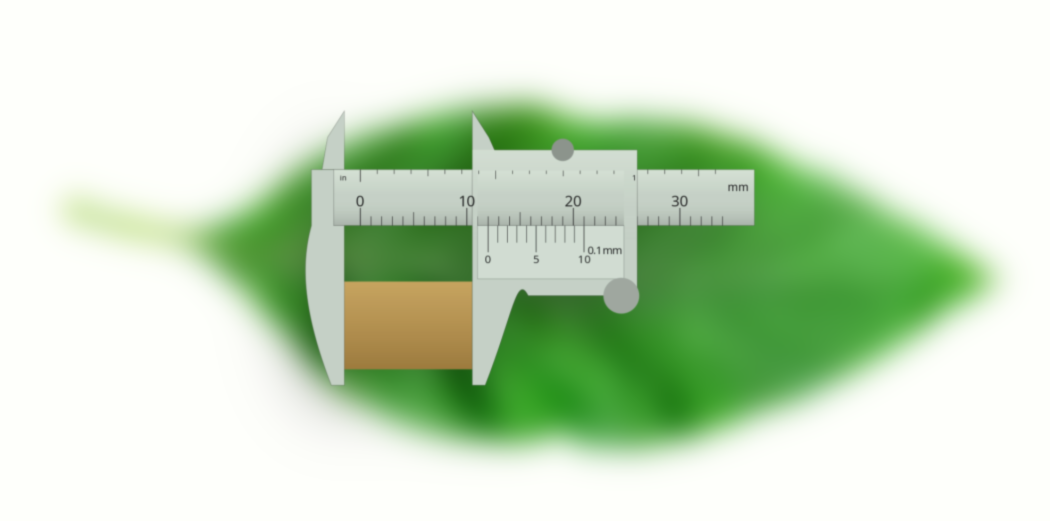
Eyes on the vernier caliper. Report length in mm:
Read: 12.0 mm
